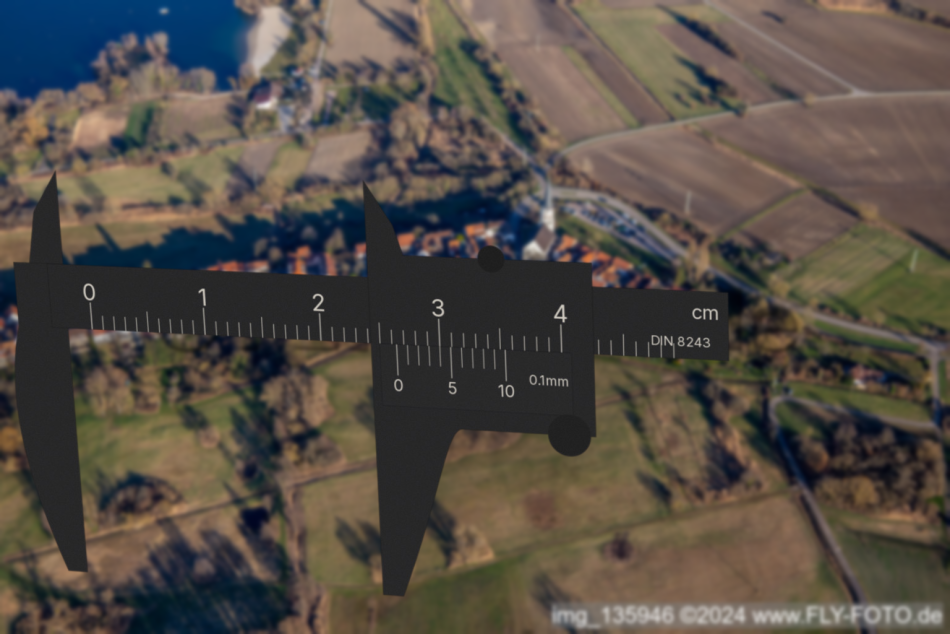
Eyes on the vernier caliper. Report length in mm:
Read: 26.4 mm
